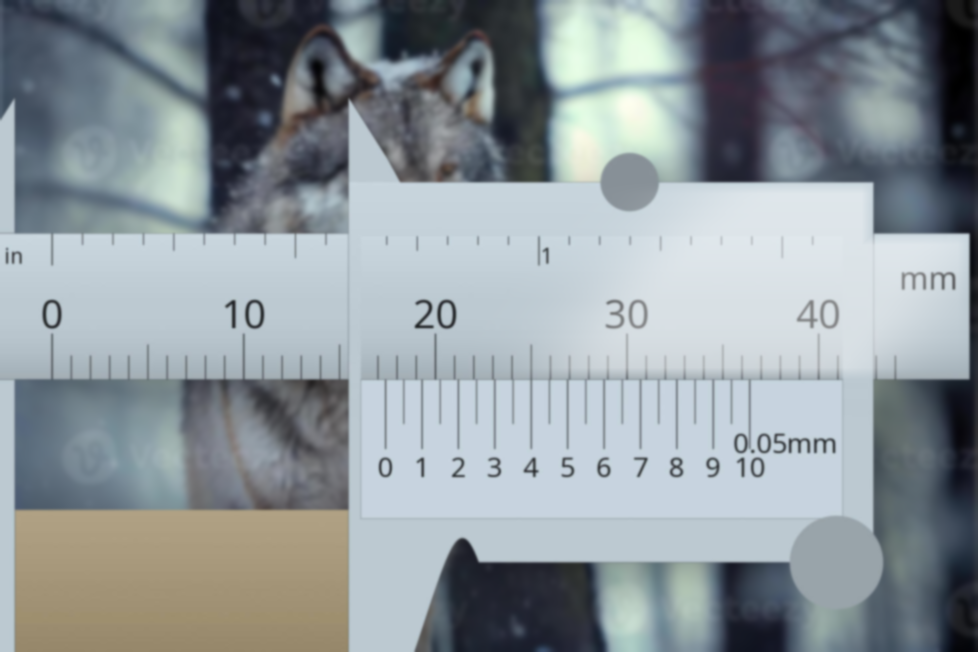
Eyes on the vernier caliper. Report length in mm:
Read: 17.4 mm
